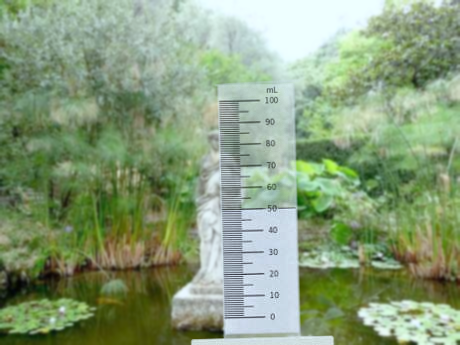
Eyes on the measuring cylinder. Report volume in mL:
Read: 50 mL
